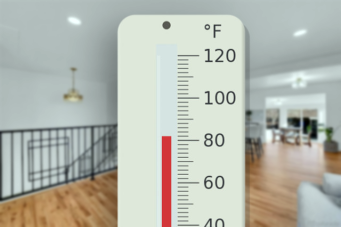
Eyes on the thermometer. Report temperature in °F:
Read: 82 °F
